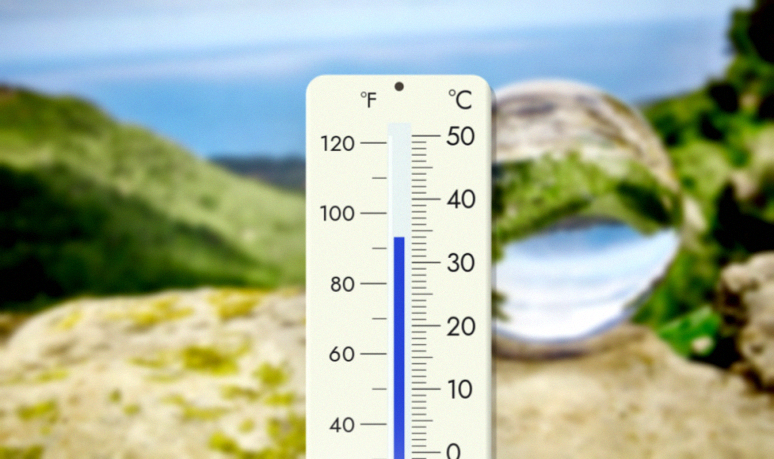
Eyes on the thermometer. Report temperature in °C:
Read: 34 °C
